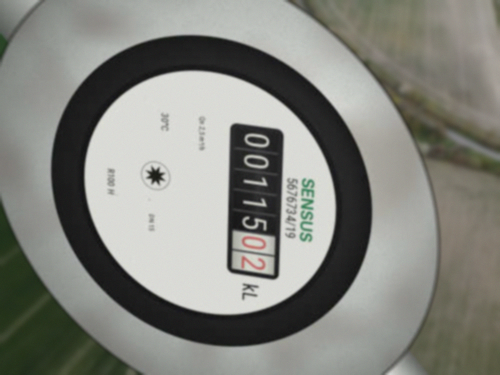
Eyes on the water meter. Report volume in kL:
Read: 115.02 kL
